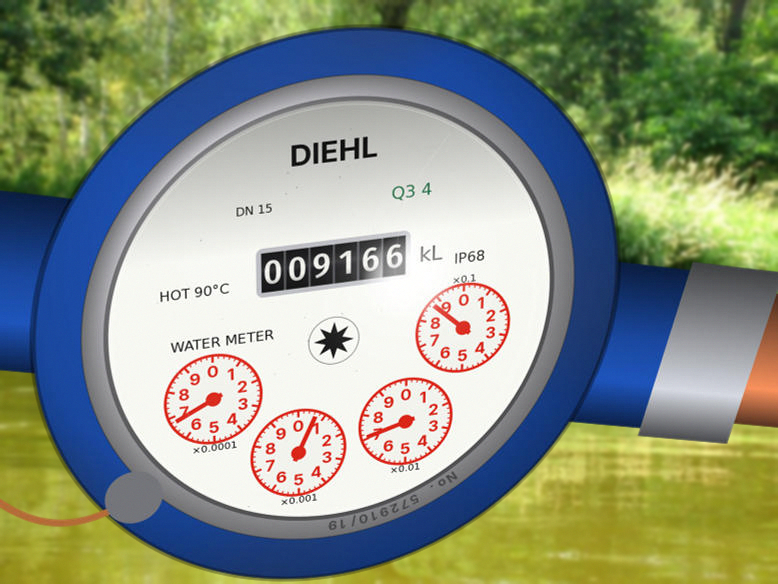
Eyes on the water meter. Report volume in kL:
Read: 9166.8706 kL
